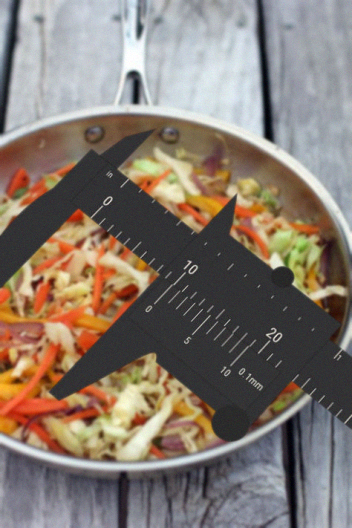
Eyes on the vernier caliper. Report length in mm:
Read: 9.9 mm
